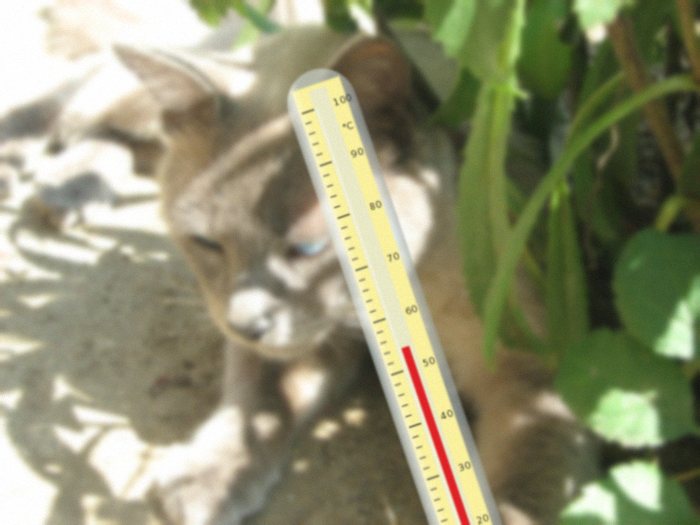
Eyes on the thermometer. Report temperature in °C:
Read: 54 °C
